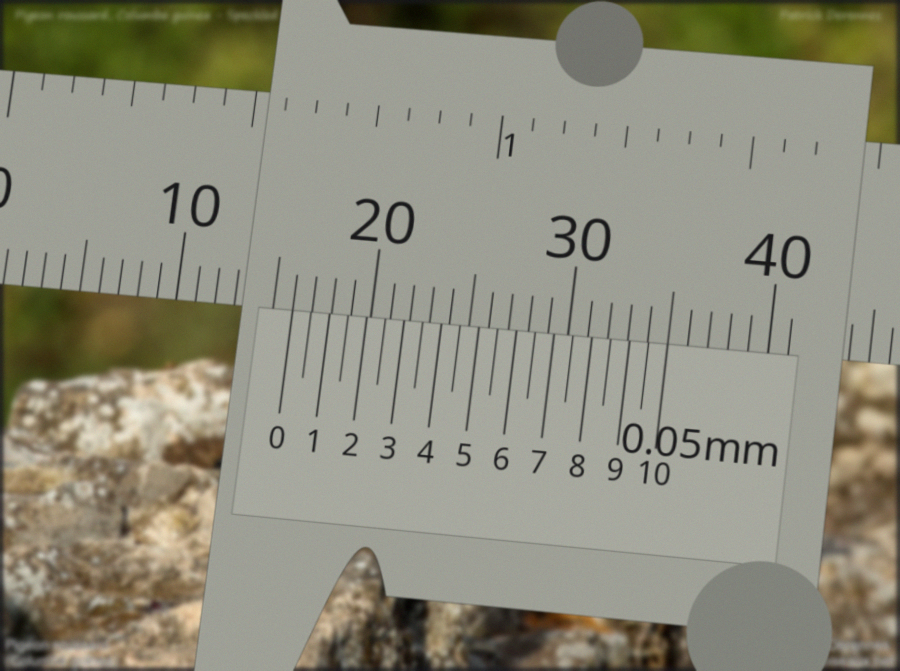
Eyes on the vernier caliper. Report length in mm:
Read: 16.0 mm
